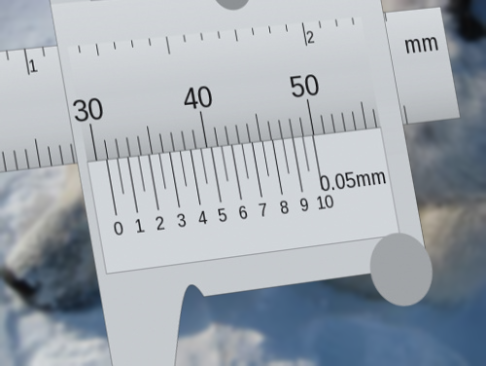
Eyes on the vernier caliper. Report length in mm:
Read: 30.9 mm
